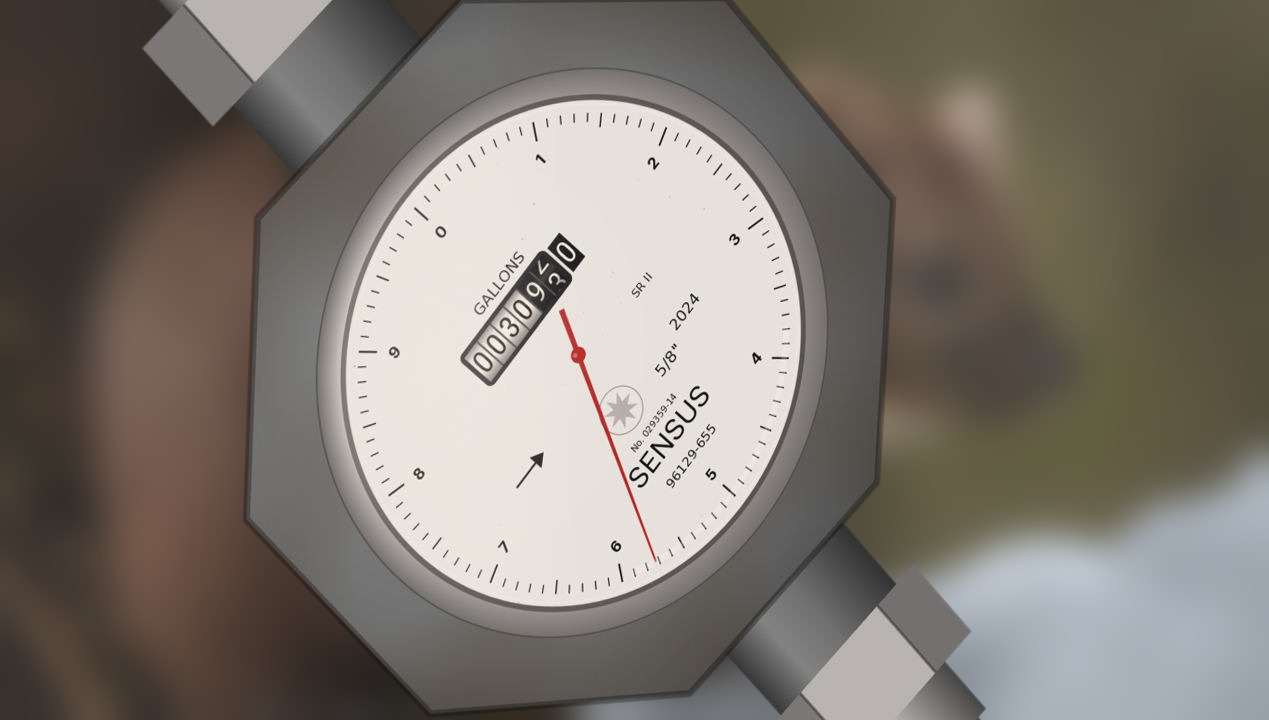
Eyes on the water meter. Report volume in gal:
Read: 30925.7 gal
